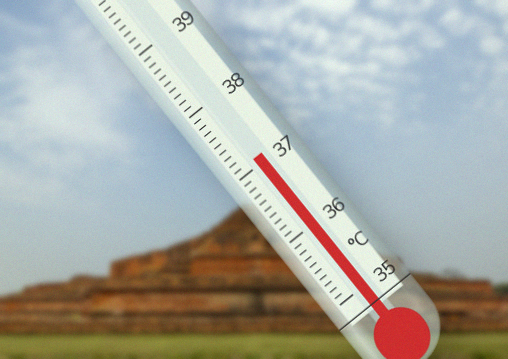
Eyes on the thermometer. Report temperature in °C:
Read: 37.1 °C
